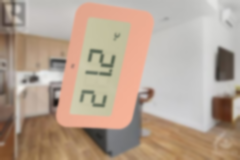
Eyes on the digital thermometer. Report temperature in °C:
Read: 21.2 °C
